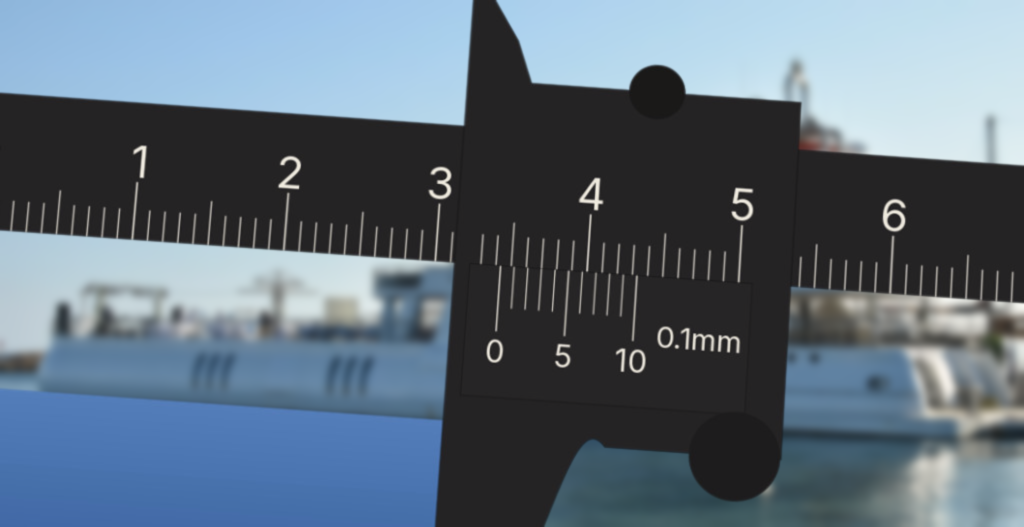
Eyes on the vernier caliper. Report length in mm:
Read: 34.3 mm
